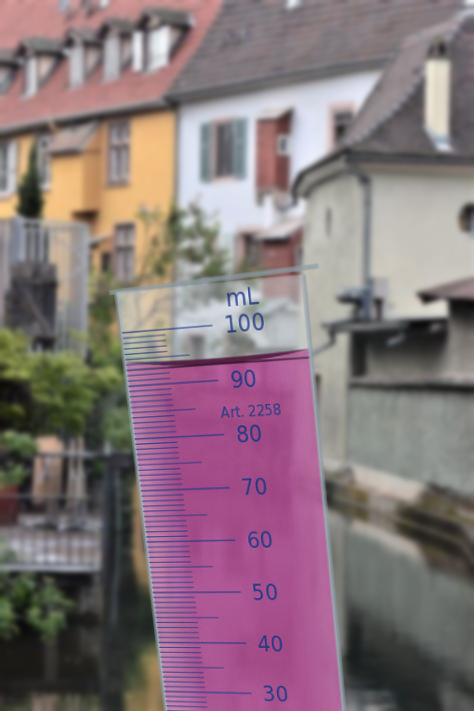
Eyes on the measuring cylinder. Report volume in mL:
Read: 93 mL
